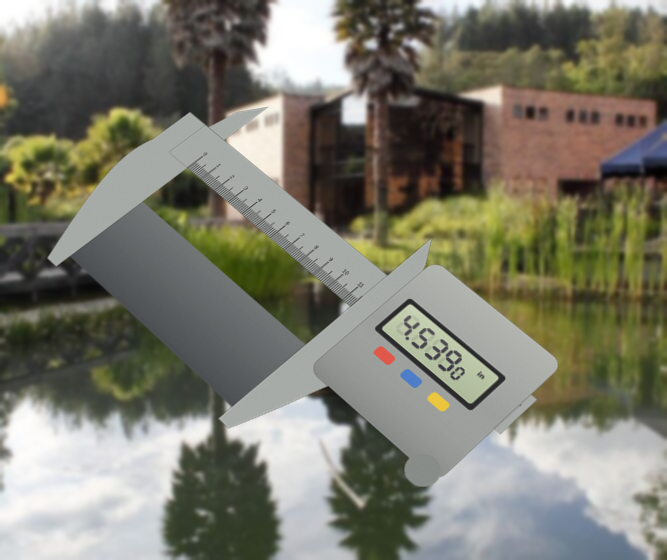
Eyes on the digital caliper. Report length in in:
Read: 4.5390 in
